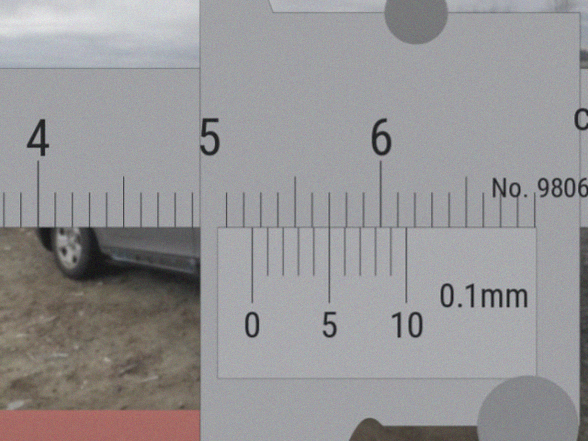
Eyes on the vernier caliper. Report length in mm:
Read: 52.5 mm
